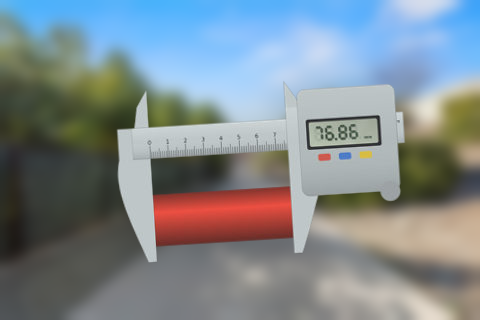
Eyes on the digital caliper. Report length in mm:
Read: 76.86 mm
